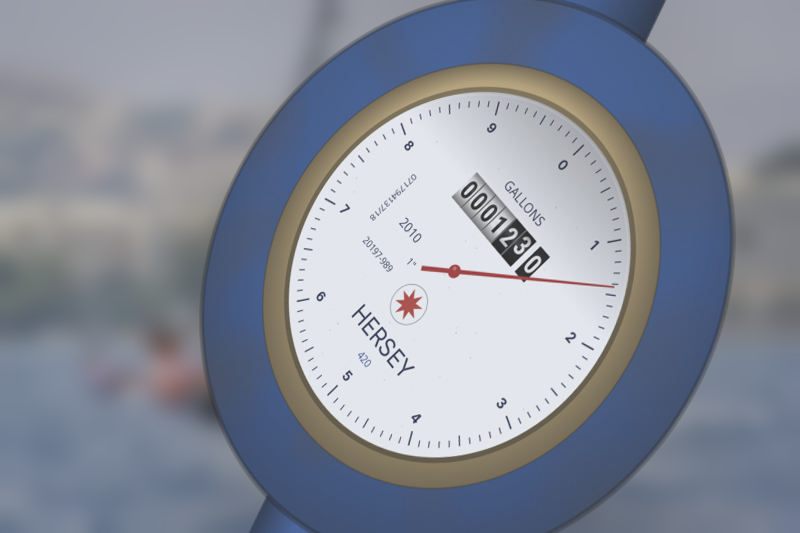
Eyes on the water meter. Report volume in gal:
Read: 1231.4 gal
